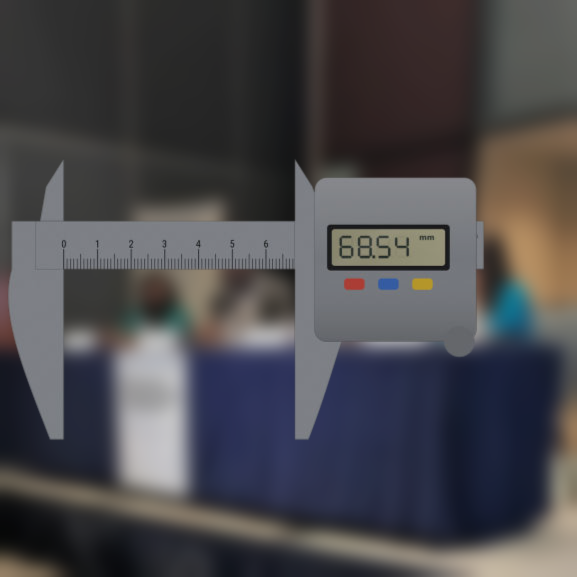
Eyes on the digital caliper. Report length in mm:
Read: 68.54 mm
